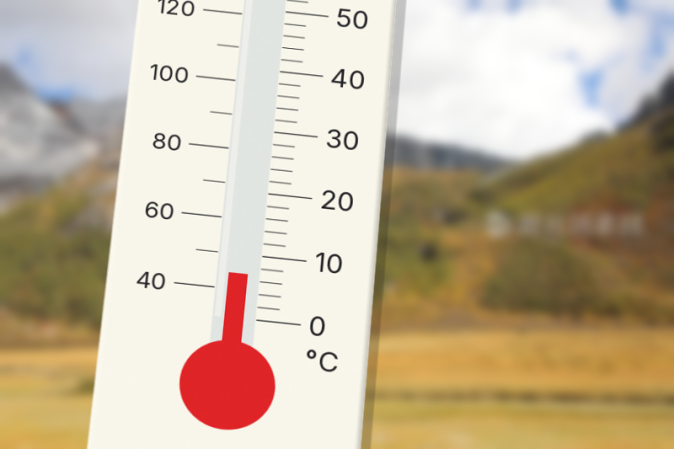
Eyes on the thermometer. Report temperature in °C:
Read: 7 °C
